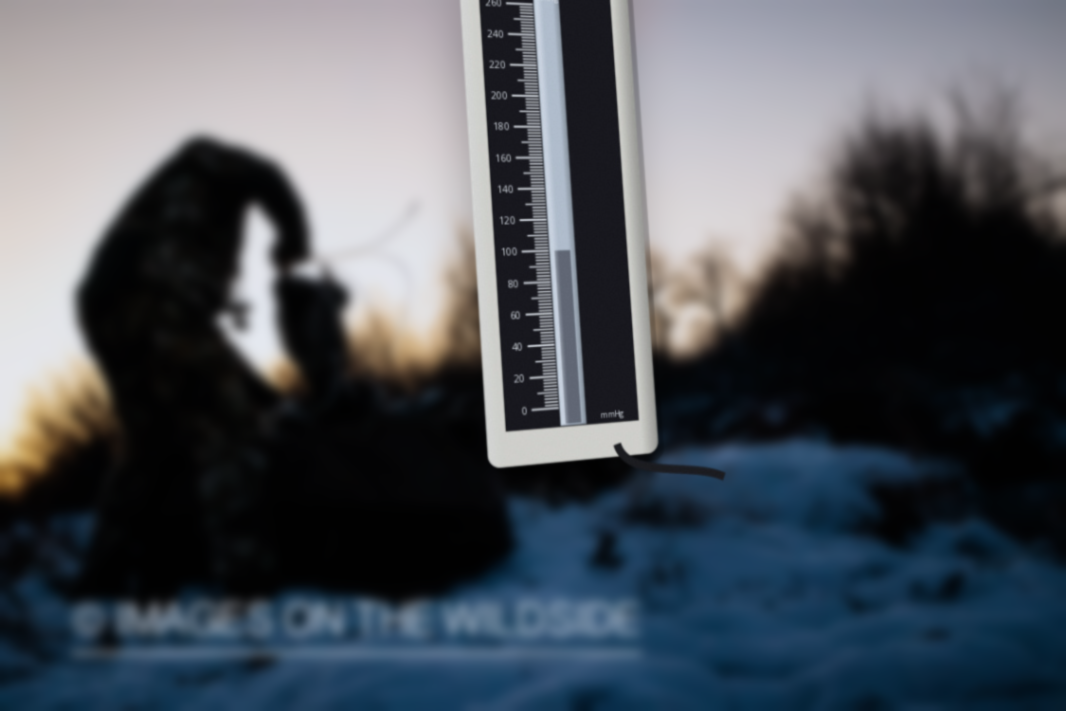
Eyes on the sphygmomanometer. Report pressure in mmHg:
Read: 100 mmHg
